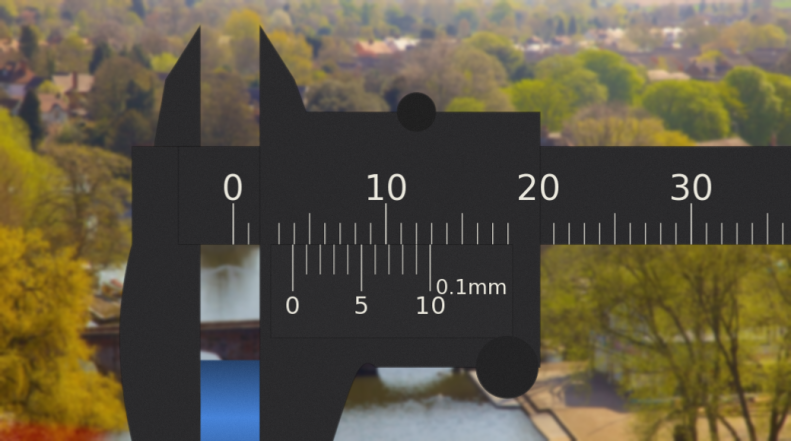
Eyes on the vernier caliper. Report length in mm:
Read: 3.9 mm
